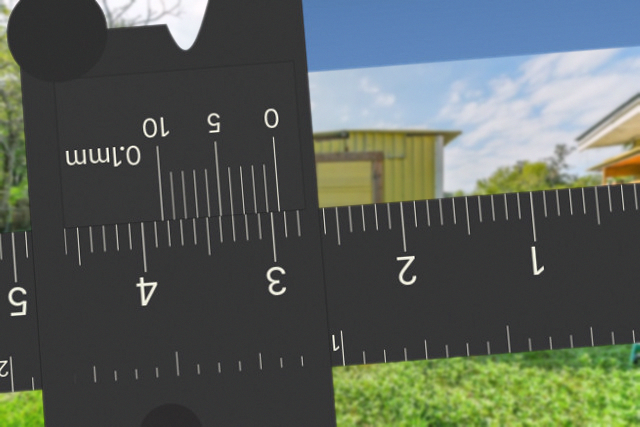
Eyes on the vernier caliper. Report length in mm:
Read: 29.4 mm
